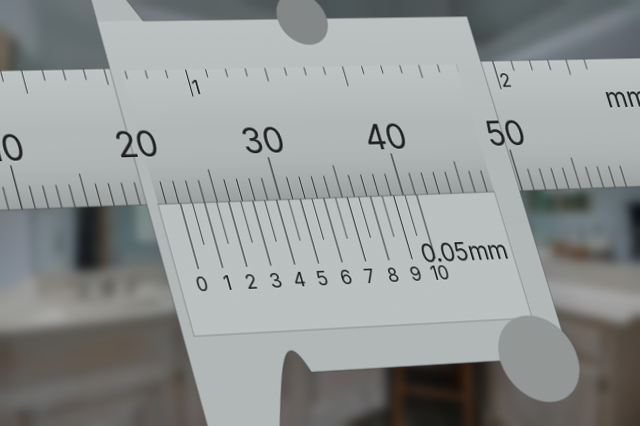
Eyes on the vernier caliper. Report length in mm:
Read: 22.1 mm
